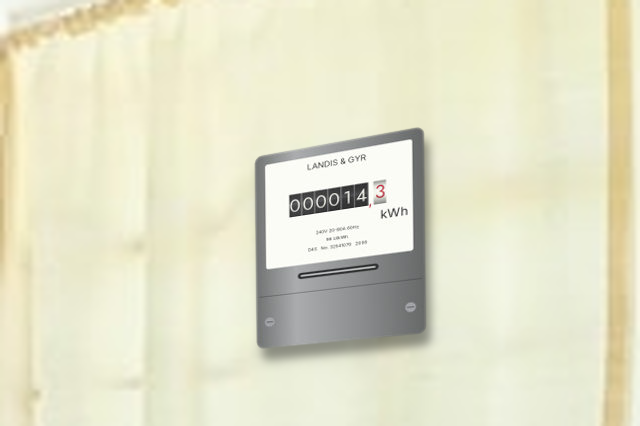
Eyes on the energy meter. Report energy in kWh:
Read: 14.3 kWh
